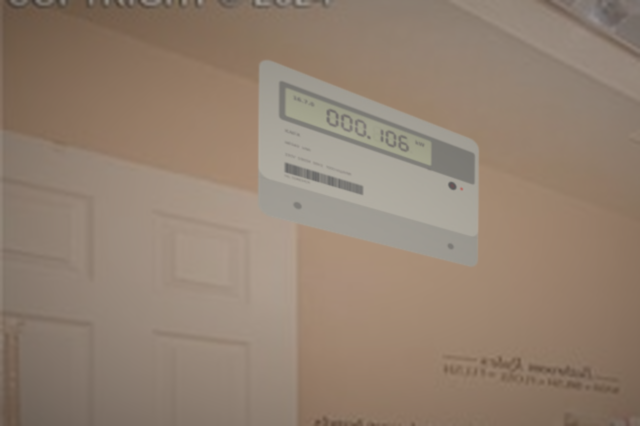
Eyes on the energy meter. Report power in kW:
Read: 0.106 kW
